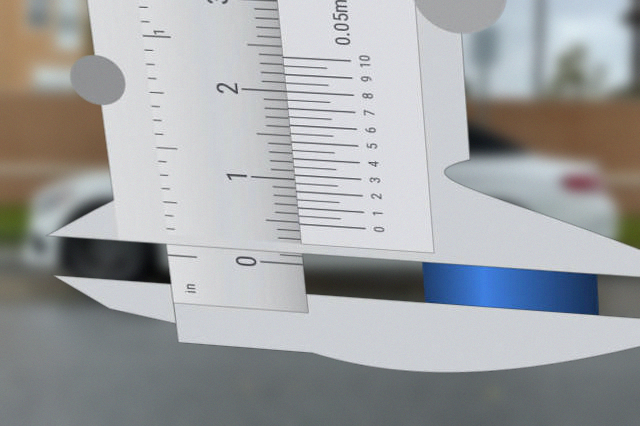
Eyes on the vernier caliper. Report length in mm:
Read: 4.8 mm
